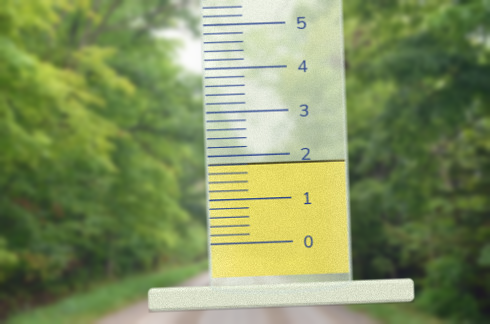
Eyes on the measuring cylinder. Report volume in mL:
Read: 1.8 mL
